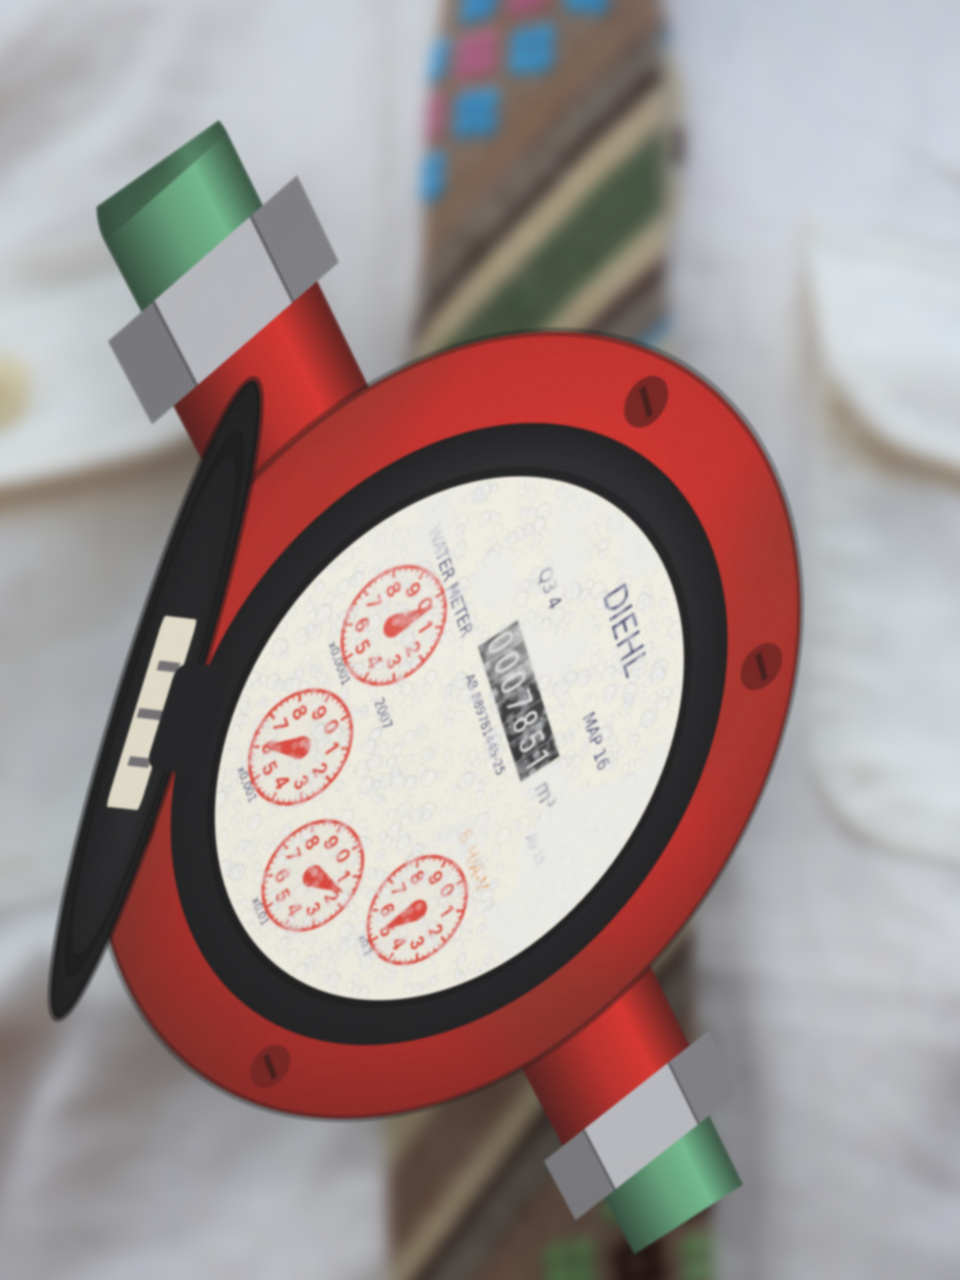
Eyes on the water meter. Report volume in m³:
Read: 7851.5160 m³
